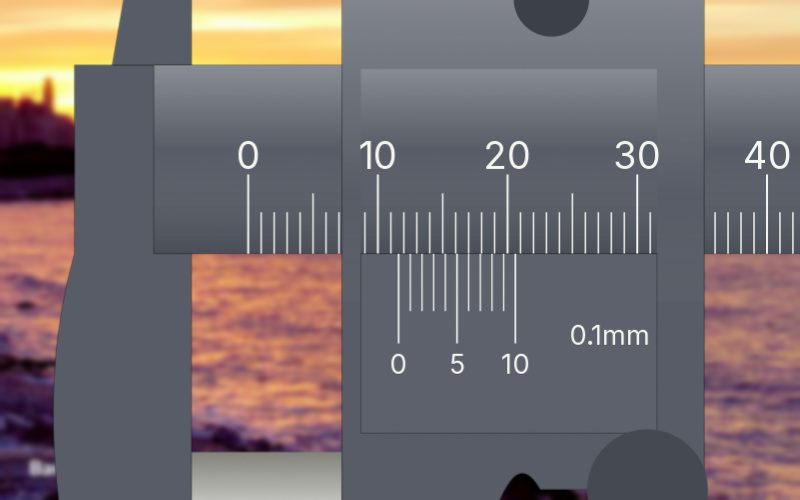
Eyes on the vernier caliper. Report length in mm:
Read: 11.6 mm
